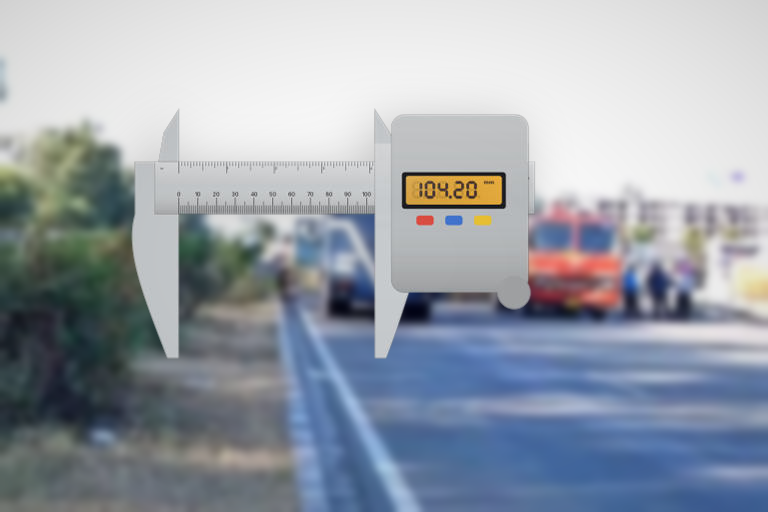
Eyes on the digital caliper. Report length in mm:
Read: 104.20 mm
